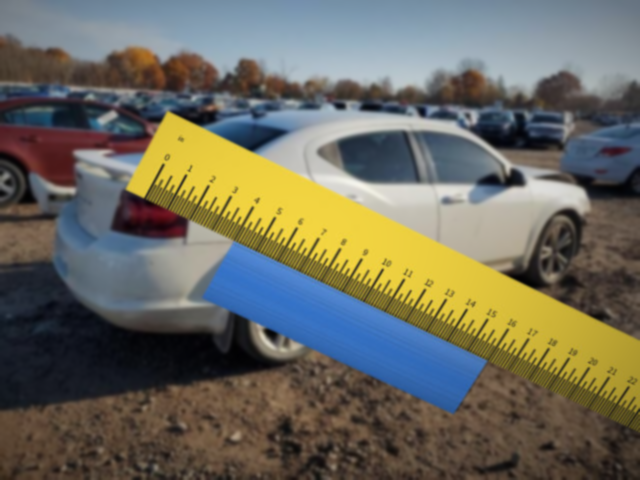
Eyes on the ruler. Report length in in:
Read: 12 in
